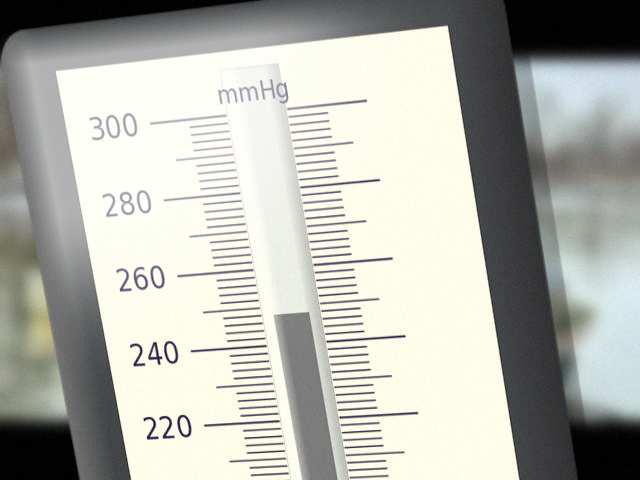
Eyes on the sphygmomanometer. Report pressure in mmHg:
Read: 248 mmHg
